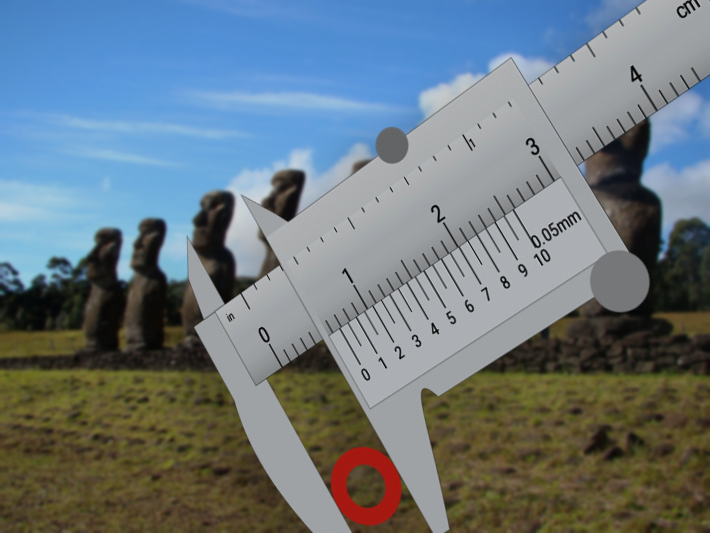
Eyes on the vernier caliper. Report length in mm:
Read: 6.8 mm
